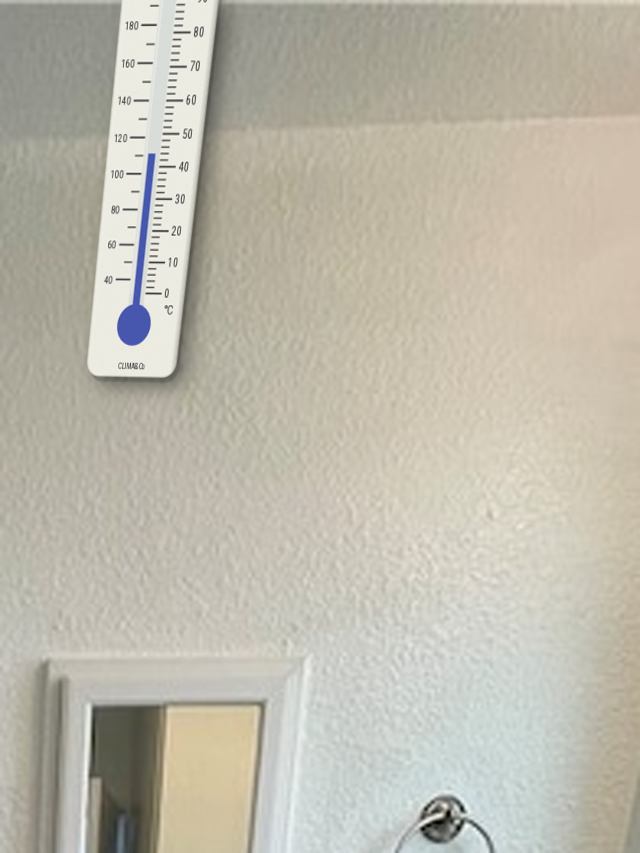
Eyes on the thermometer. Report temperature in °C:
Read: 44 °C
